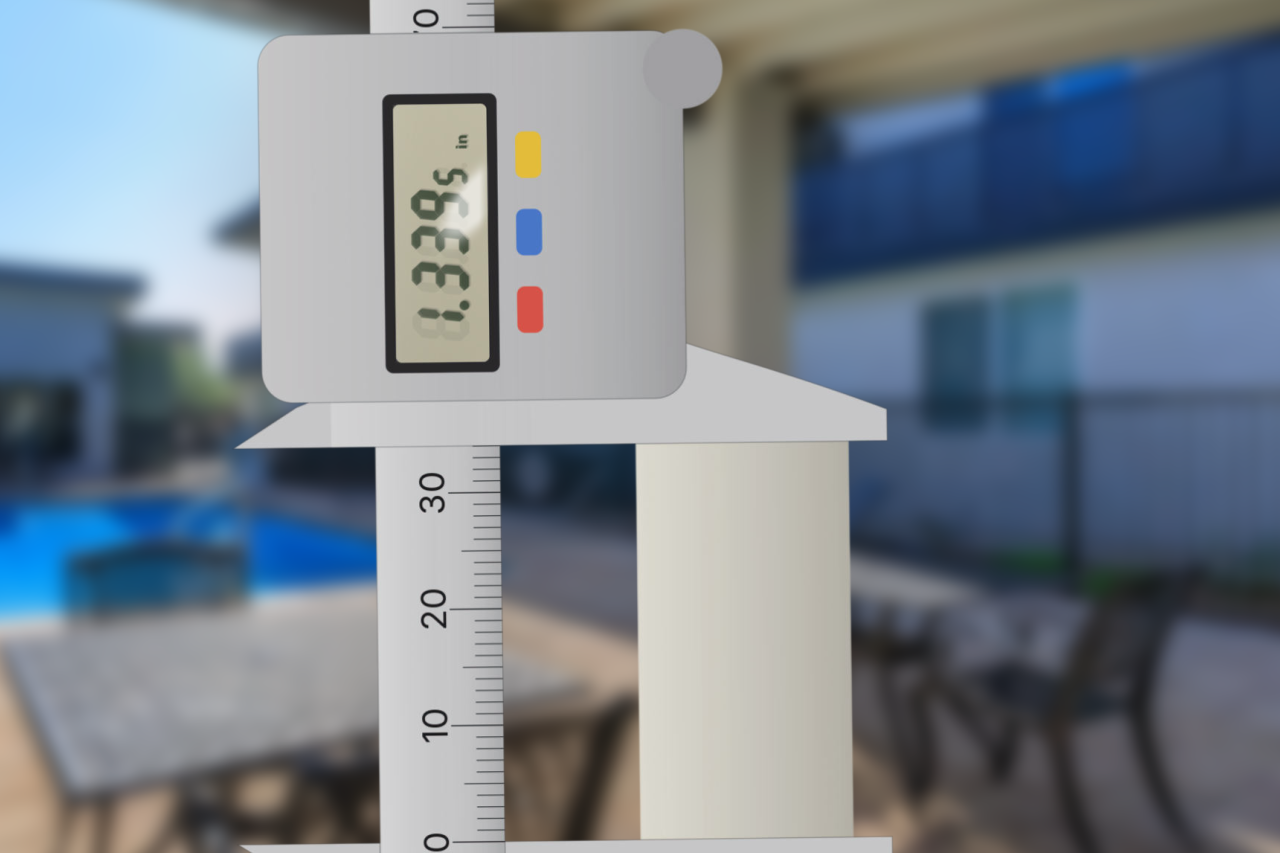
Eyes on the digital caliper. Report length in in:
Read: 1.3395 in
